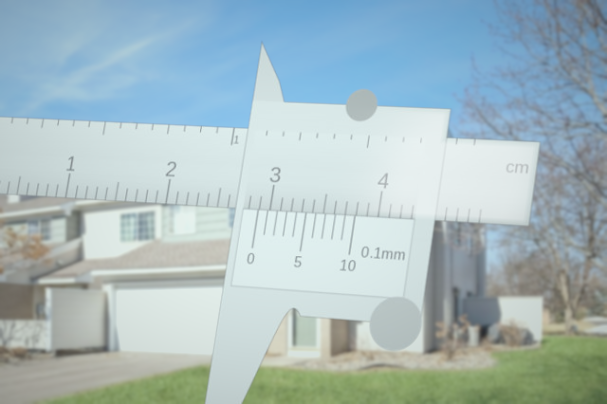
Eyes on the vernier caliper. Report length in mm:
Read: 28.9 mm
